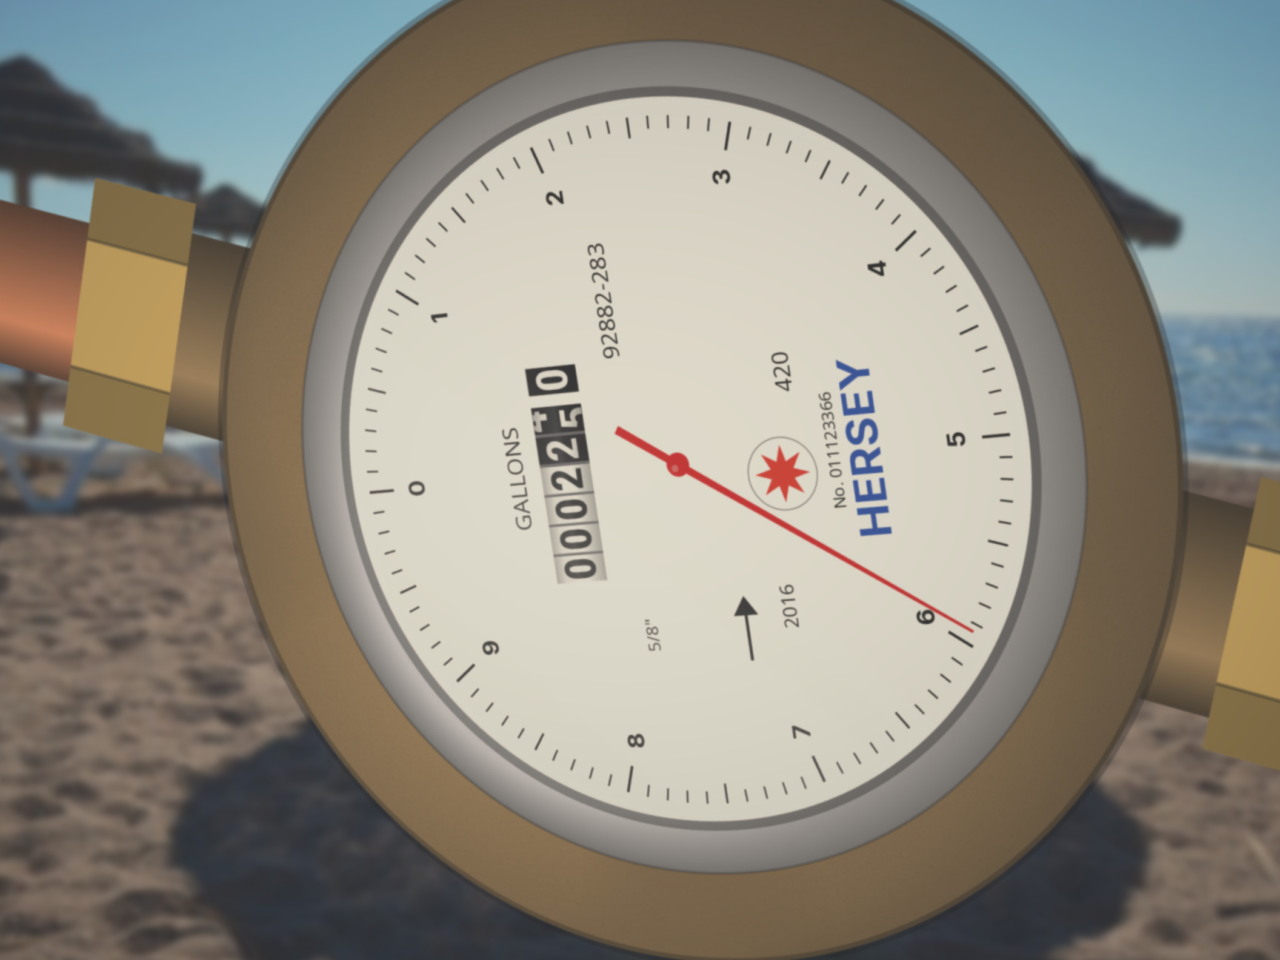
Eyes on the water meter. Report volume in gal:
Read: 2245.9 gal
